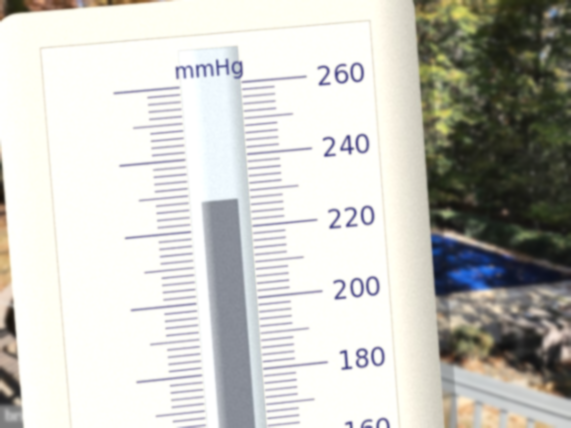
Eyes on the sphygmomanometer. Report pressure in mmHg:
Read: 228 mmHg
